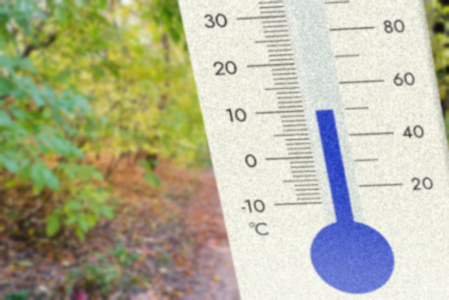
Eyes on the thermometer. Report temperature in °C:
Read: 10 °C
